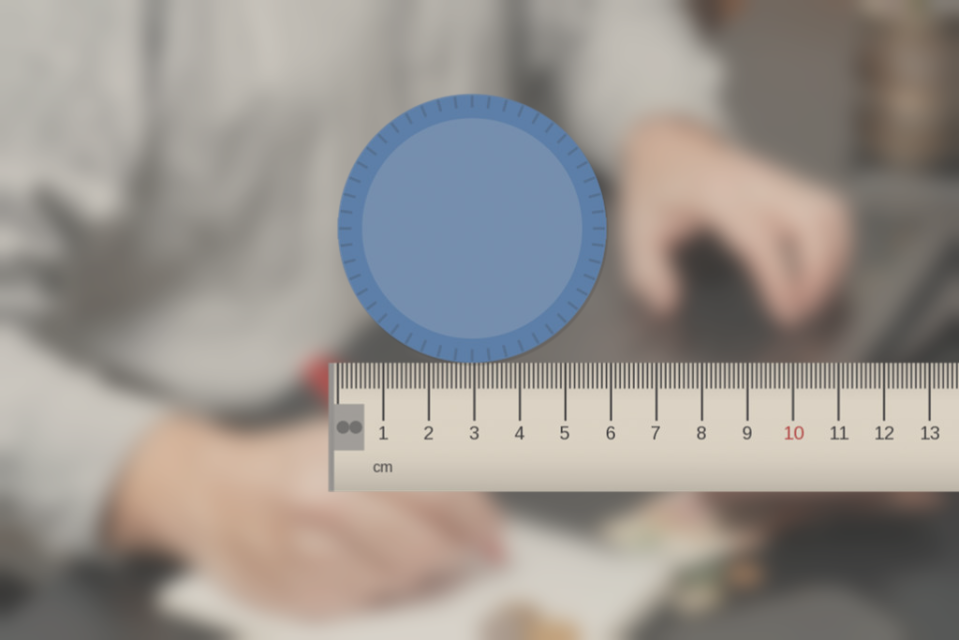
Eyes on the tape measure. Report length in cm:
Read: 5.9 cm
